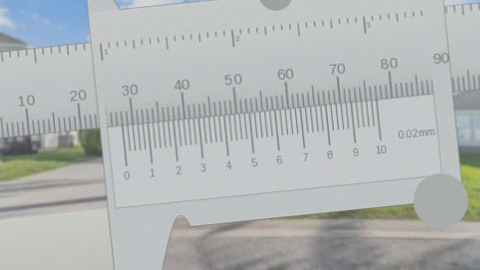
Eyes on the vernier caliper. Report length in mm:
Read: 28.0 mm
